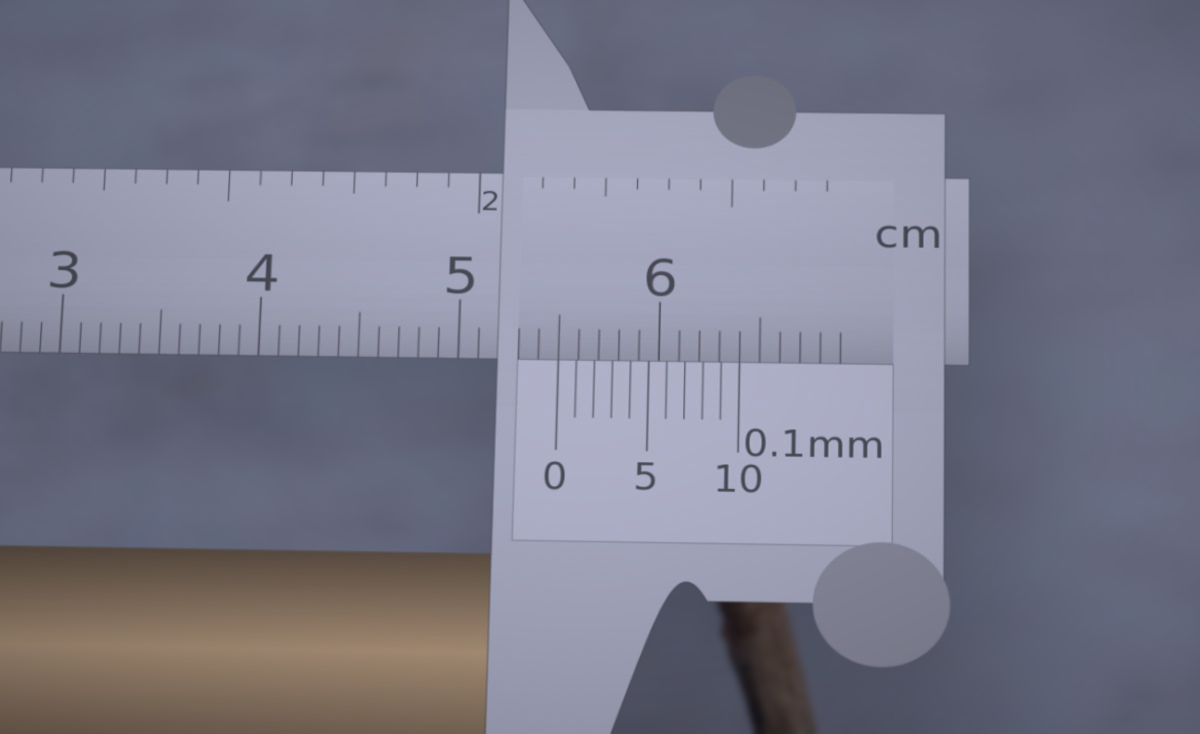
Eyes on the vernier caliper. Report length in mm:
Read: 55.0 mm
